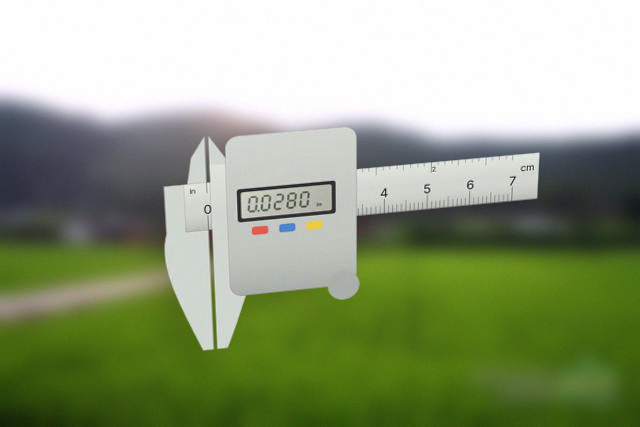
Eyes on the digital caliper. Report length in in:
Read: 0.0280 in
